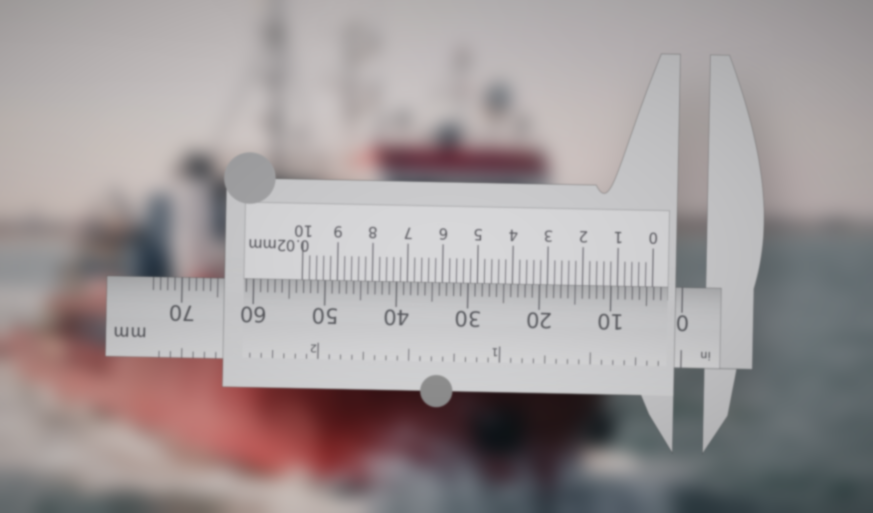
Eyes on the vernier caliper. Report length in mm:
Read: 4.2 mm
